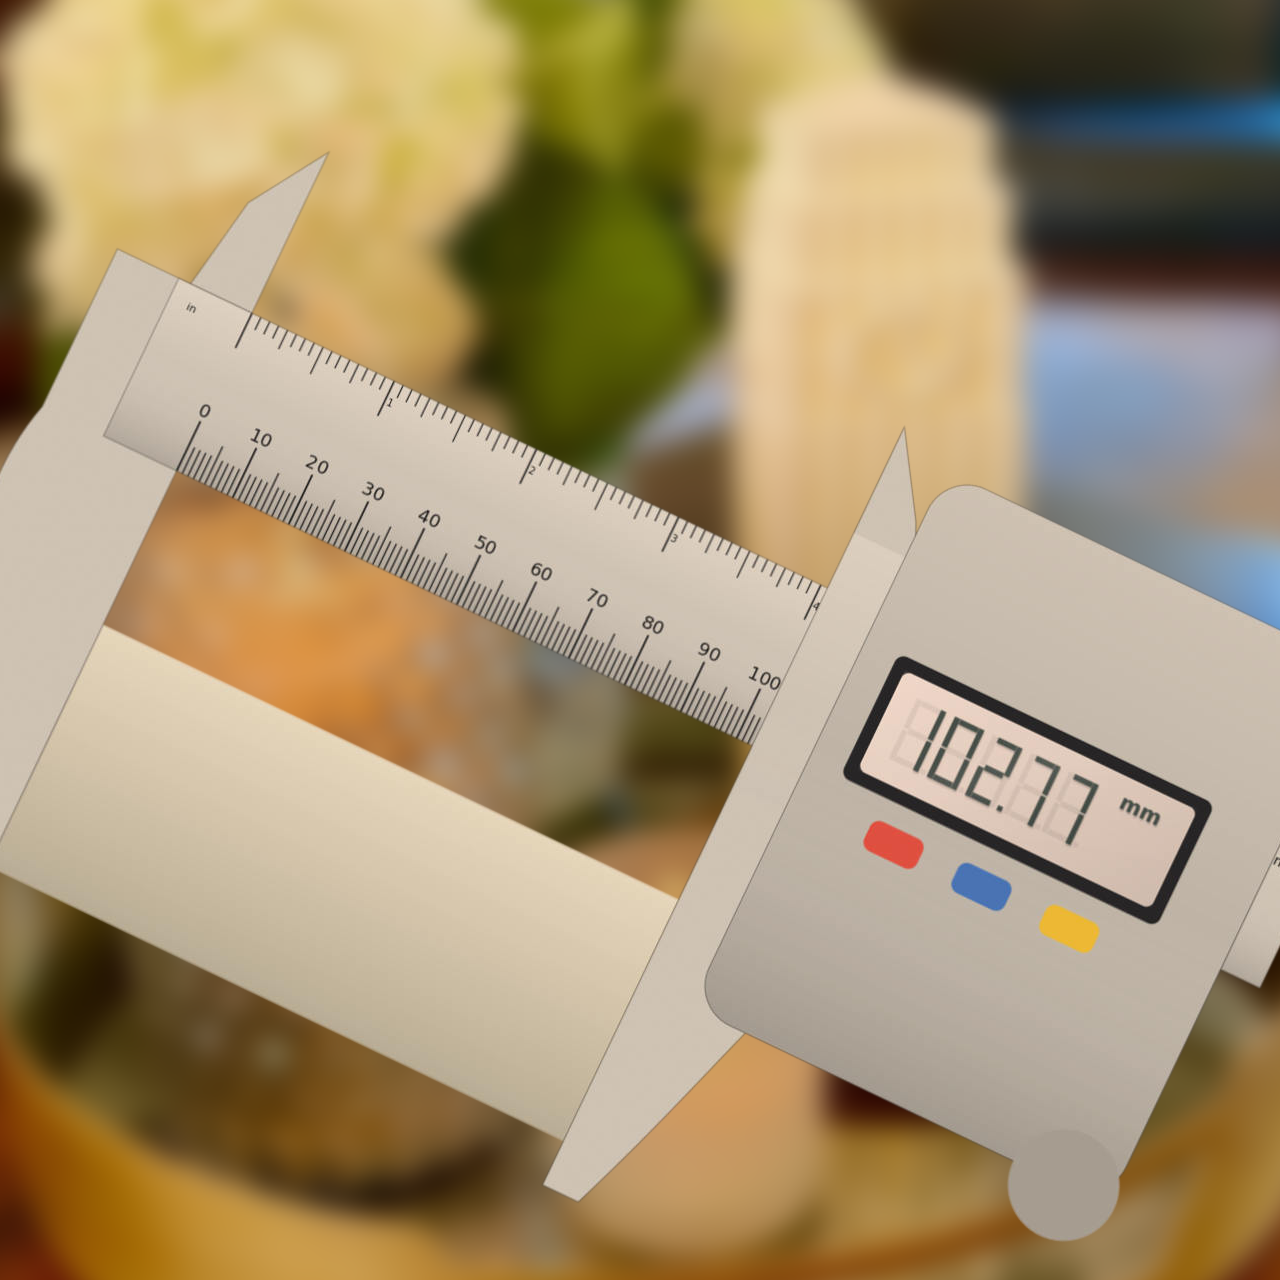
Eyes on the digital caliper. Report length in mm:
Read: 102.77 mm
